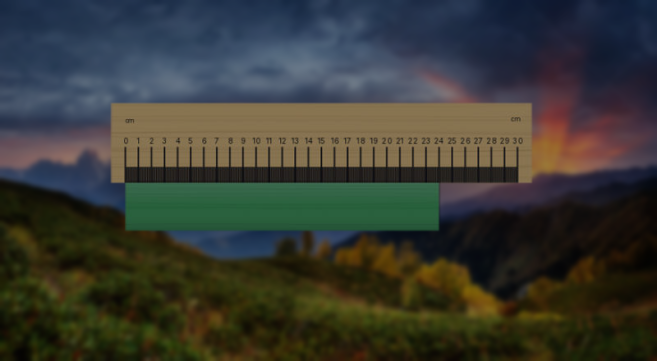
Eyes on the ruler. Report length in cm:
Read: 24 cm
